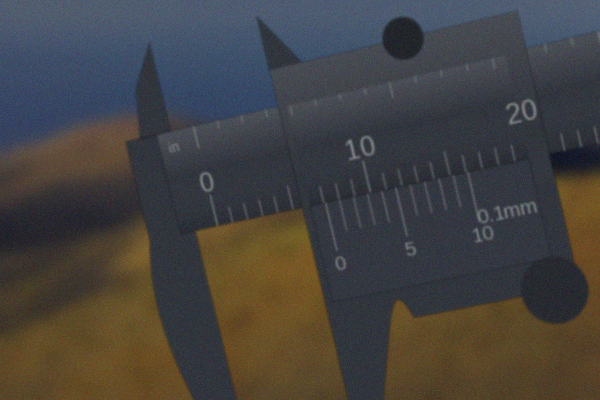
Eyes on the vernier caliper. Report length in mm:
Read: 7.1 mm
